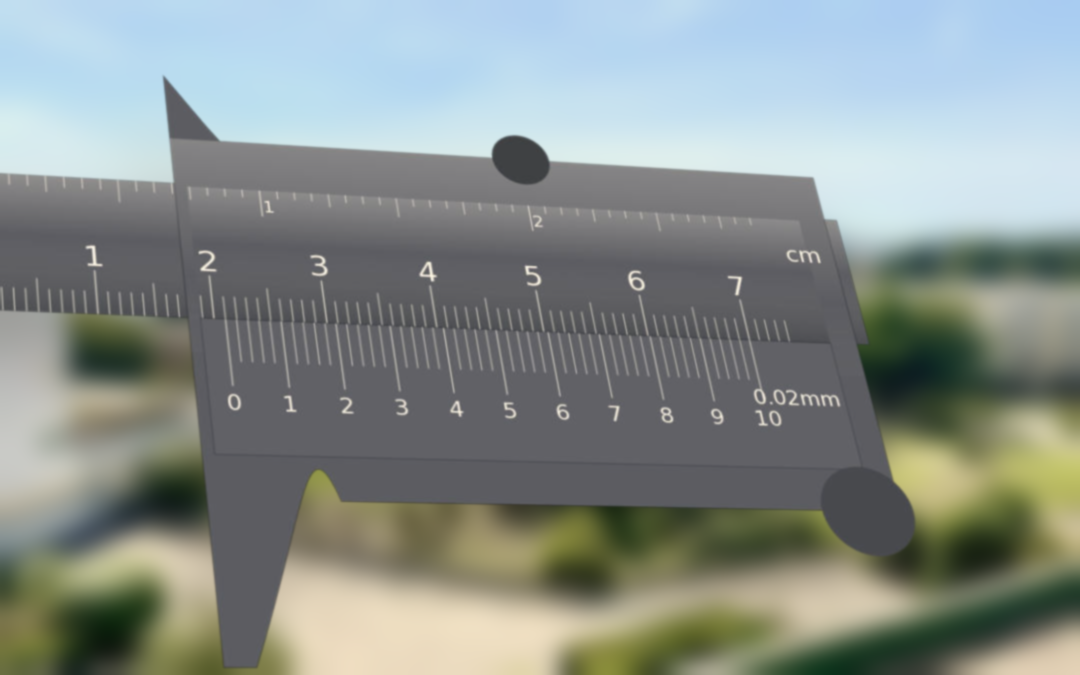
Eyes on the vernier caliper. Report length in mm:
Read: 21.0 mm
